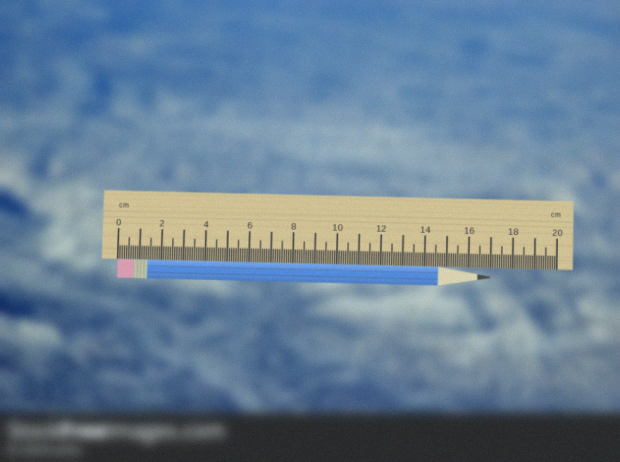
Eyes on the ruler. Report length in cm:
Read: 17 cm
